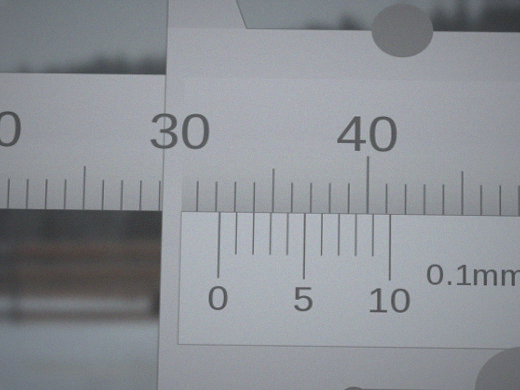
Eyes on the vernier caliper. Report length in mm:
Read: 32.2 mm
